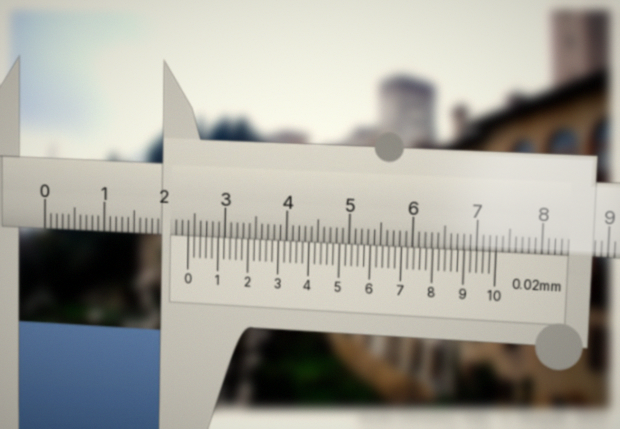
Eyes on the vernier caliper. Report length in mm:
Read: 24.0 mm
